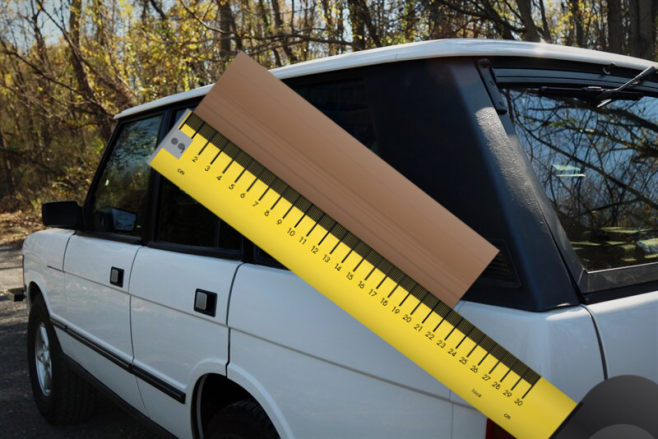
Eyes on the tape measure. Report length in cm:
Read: 22 cm
